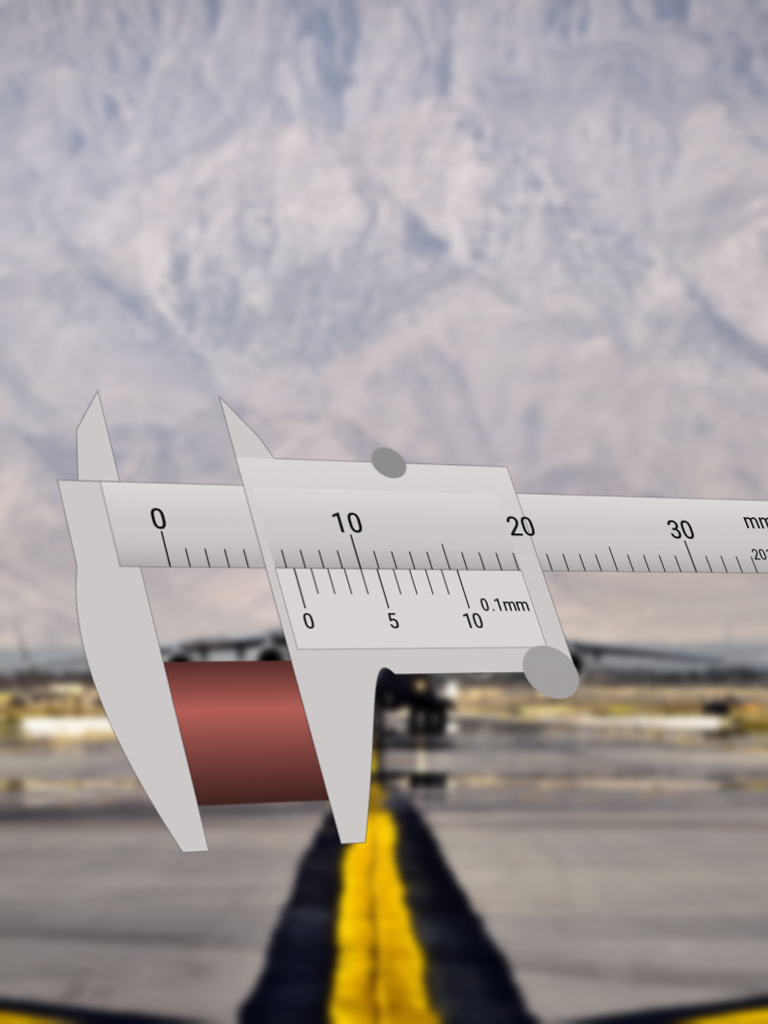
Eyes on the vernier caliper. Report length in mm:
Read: 6.4 mm
